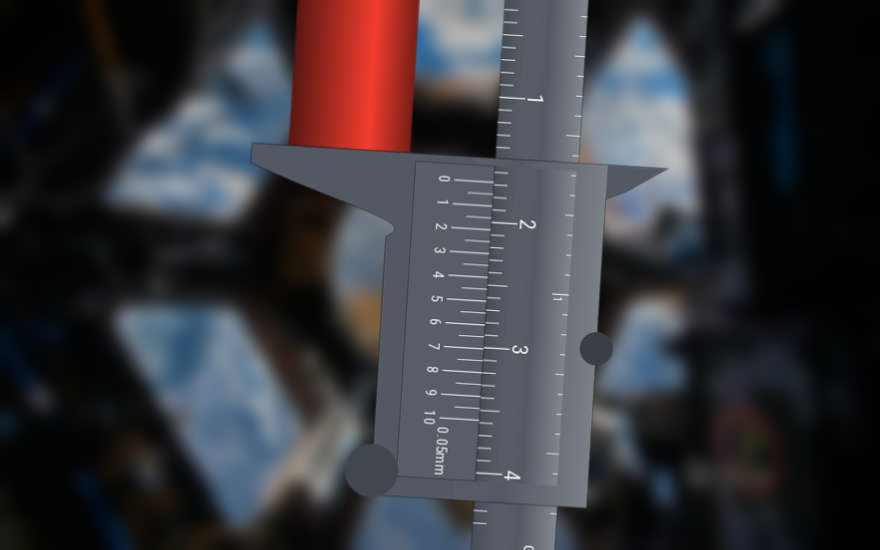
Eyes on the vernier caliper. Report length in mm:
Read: 16.8 mm
